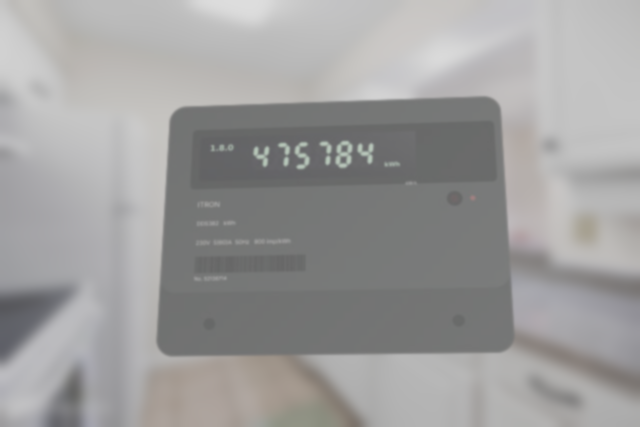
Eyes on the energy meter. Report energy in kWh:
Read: 475784 kWh
